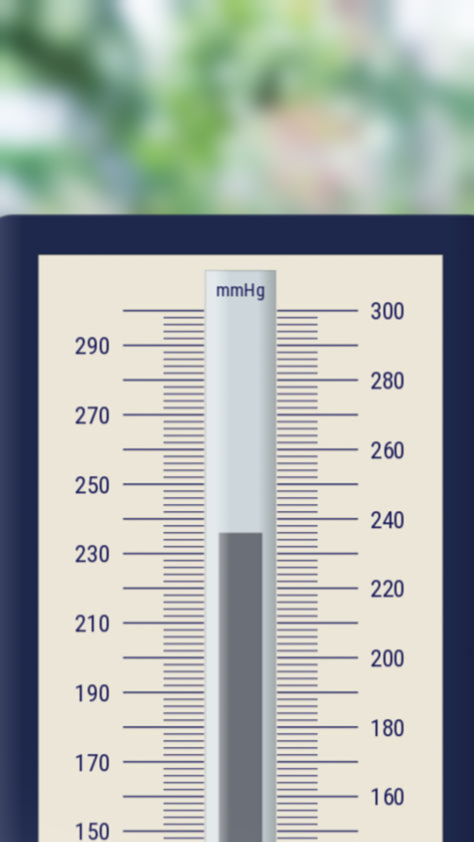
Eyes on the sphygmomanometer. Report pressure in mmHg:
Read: 236 mmHg
